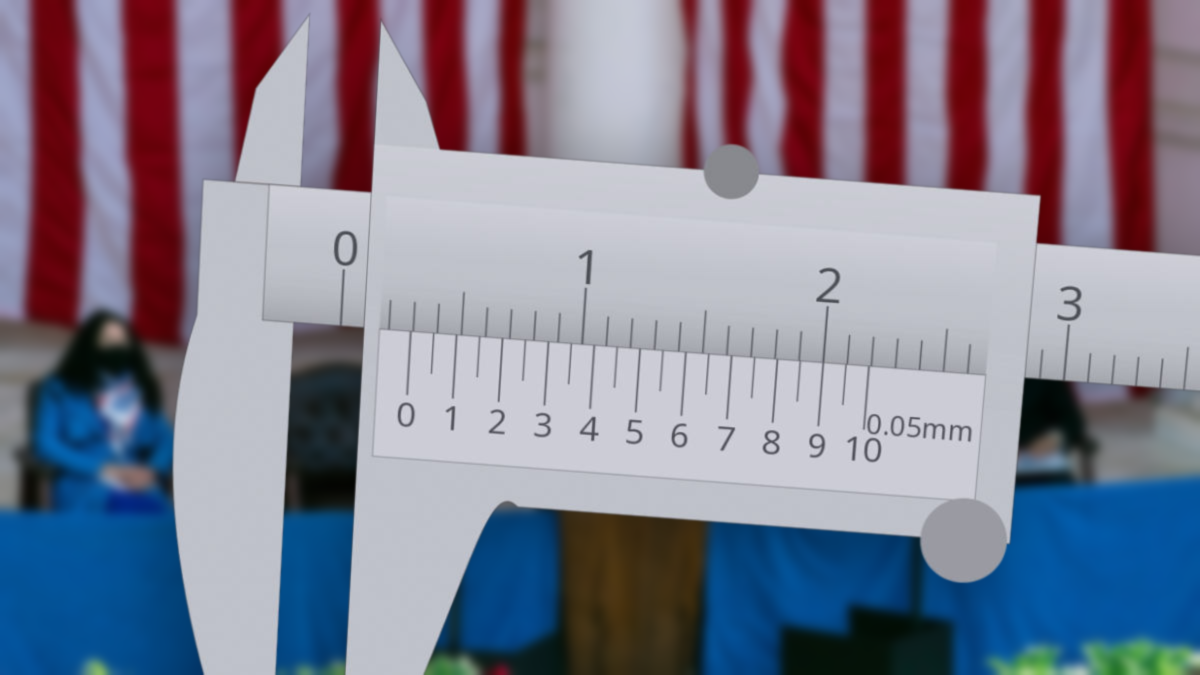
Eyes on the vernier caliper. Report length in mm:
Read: 2.9 mm
